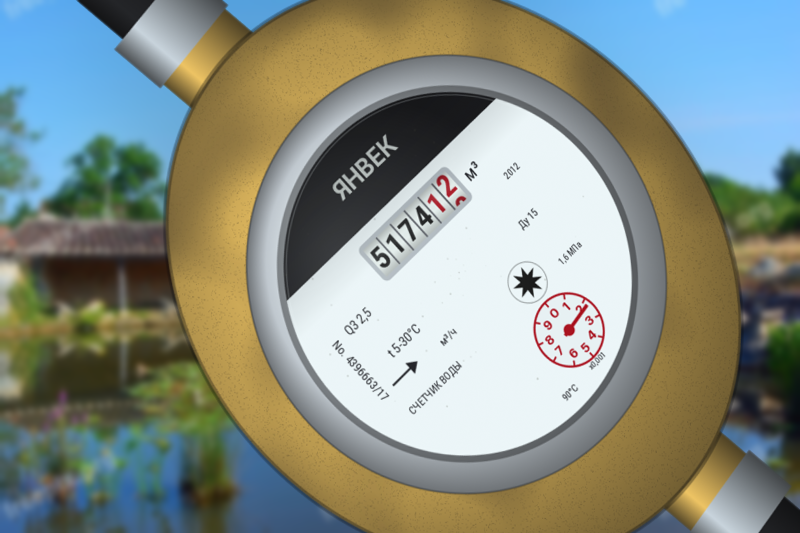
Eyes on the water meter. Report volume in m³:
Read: 5174.122 m³
